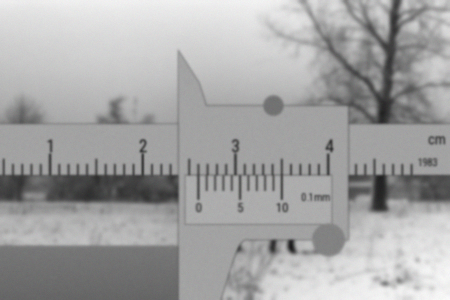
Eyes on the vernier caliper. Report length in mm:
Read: 26.0 mm
